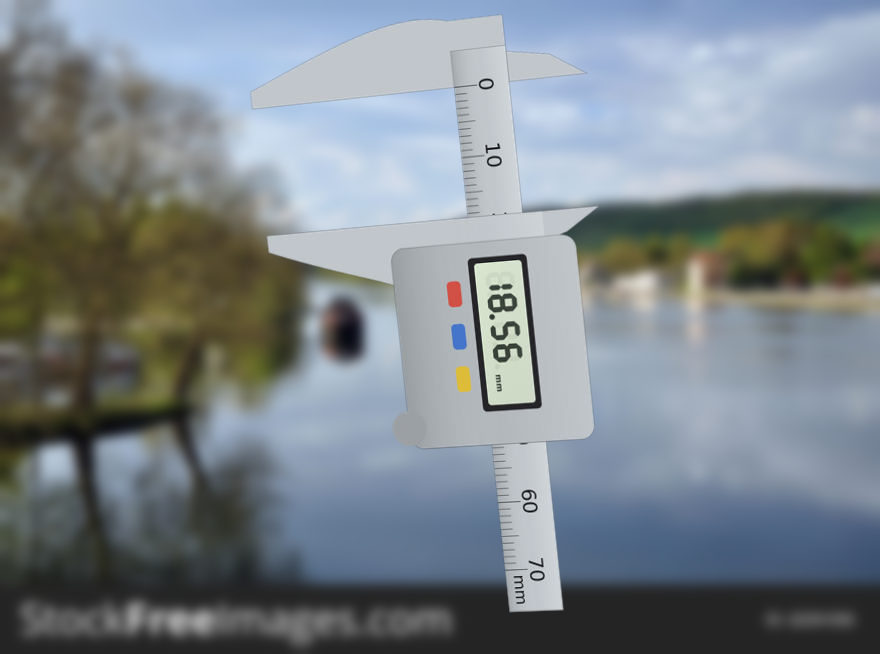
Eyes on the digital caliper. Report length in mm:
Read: 18.56 mm
